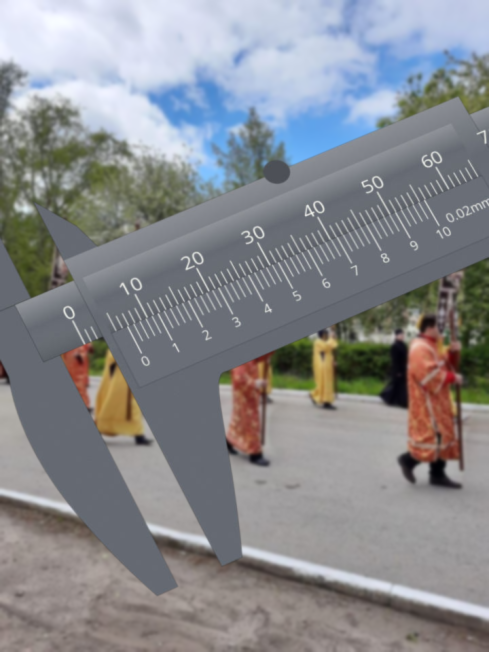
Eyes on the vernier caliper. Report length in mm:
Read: 6.8 mm
